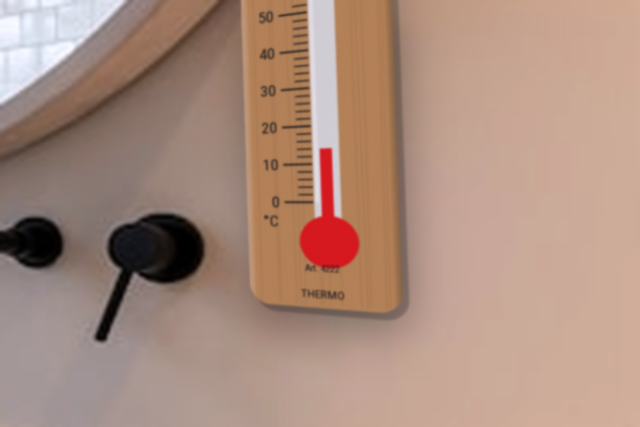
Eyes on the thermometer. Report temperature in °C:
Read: 14 °C
